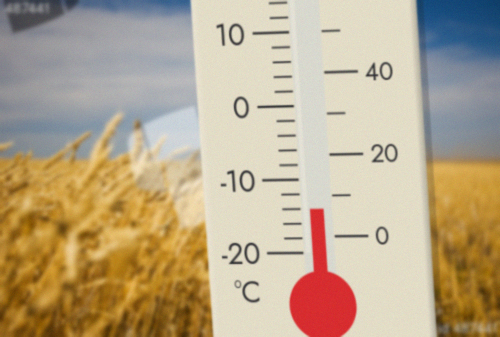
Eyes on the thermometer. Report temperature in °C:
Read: -14 °C
